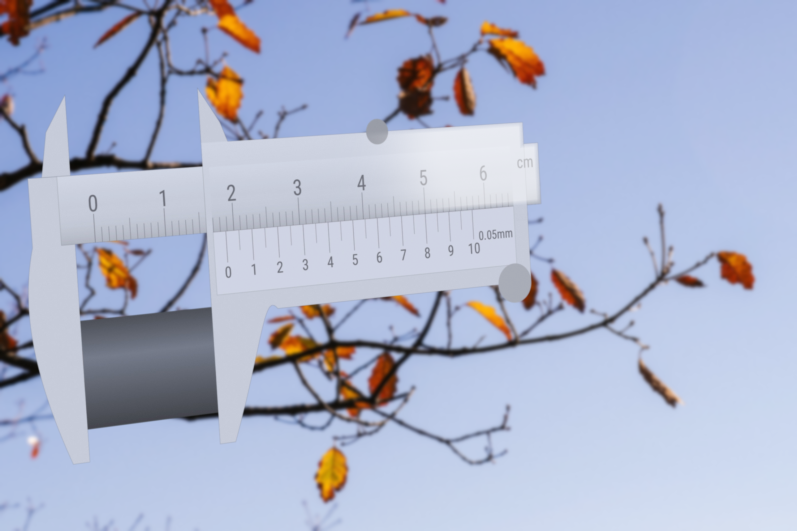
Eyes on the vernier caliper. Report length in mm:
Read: 18.8 mm
